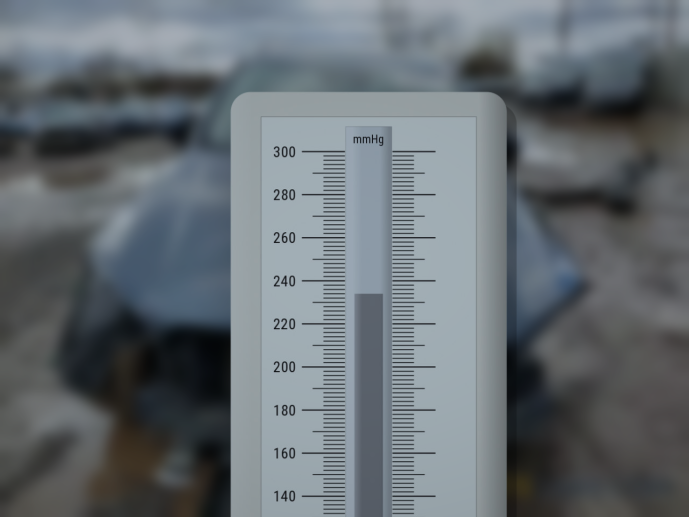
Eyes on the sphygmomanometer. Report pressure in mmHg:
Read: 234 mmHg
